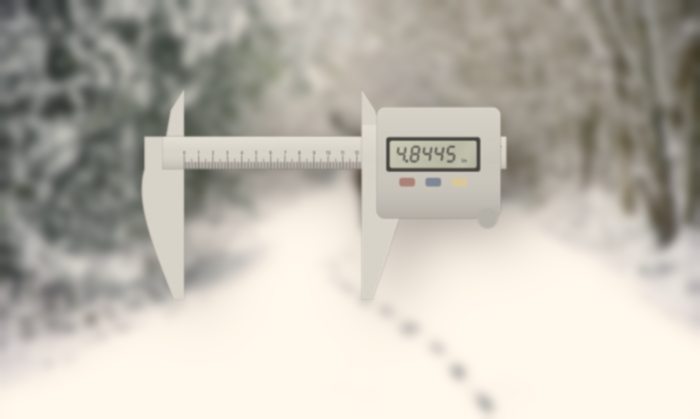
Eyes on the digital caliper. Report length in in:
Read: 4.8445 in
